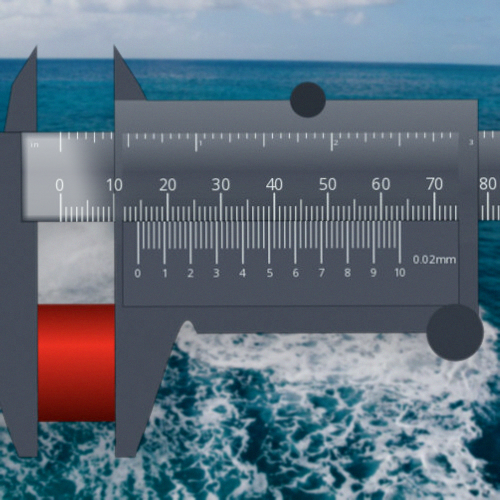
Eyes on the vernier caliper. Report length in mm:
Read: 14.5 mm
